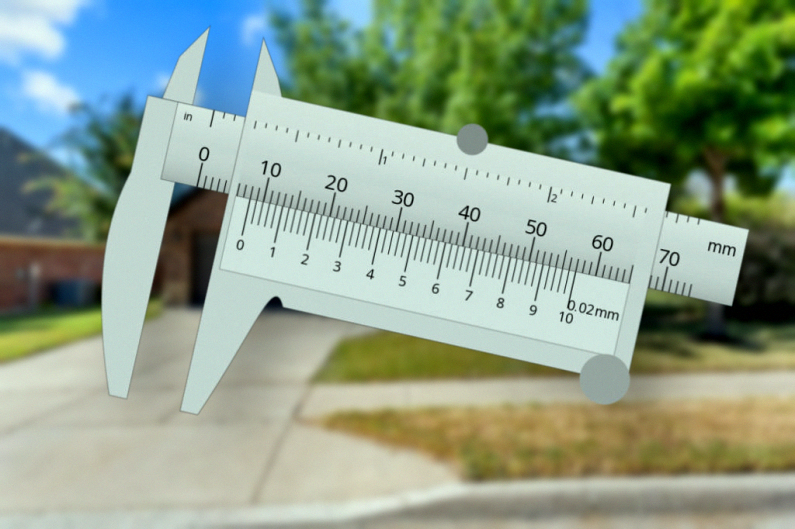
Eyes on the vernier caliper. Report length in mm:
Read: 8.0 mm
